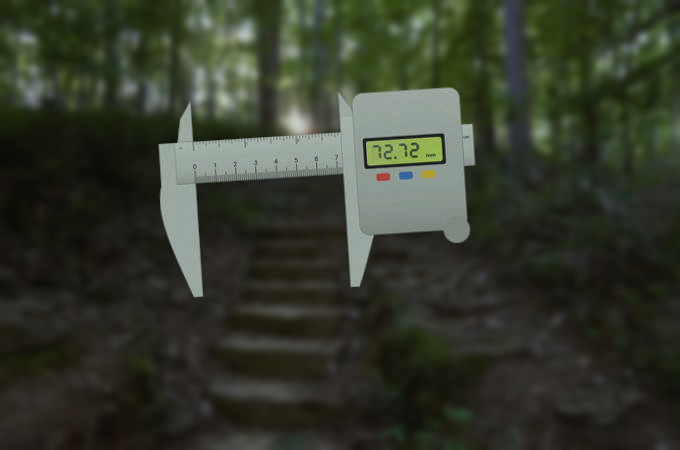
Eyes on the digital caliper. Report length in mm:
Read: 72.72 mm
